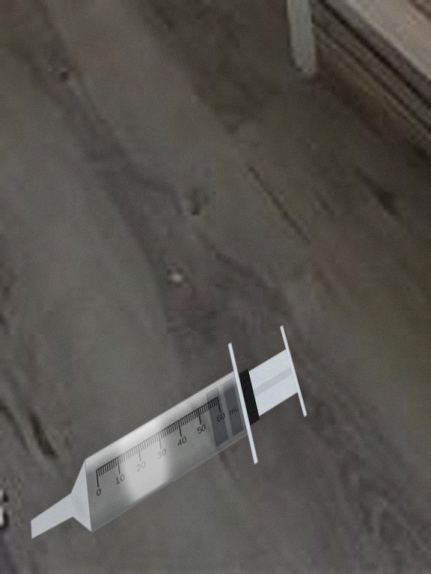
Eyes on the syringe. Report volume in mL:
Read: 55 mL
